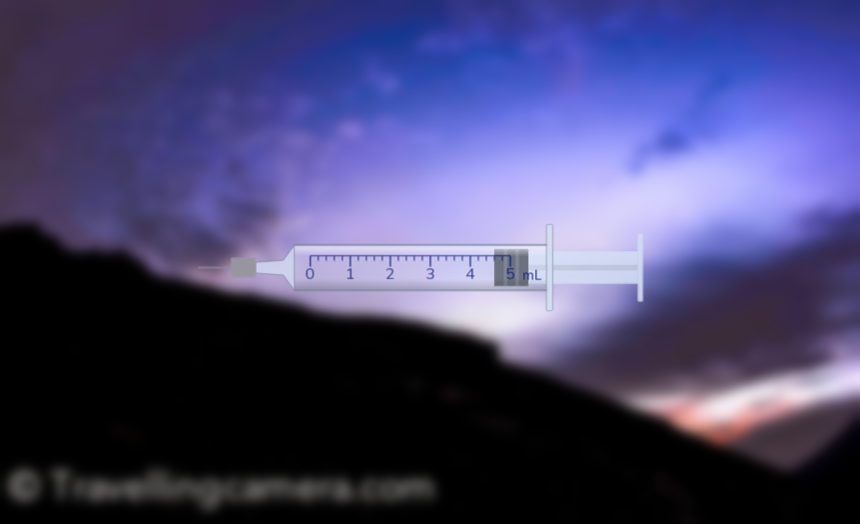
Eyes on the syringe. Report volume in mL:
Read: 4.6 mL
